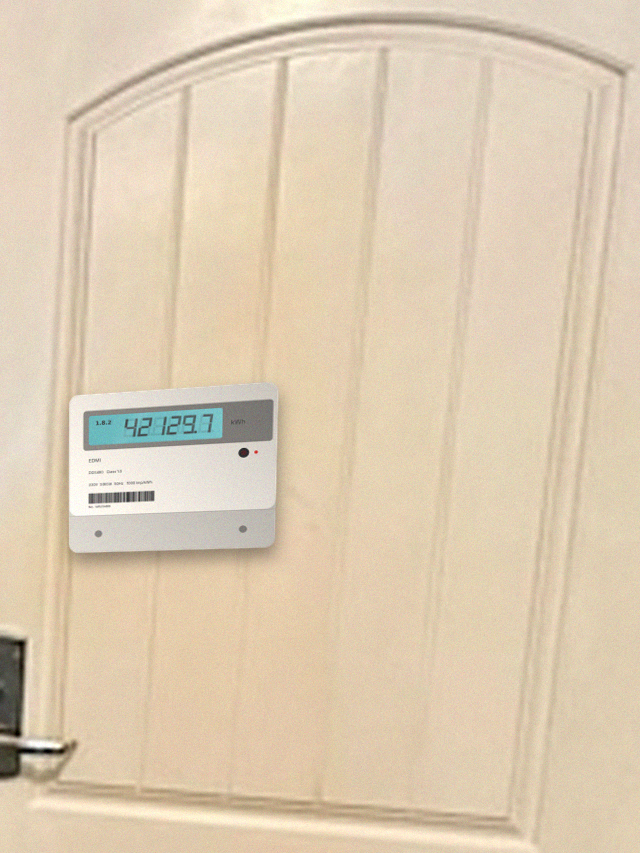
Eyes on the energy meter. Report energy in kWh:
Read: 42129.7 kWh
